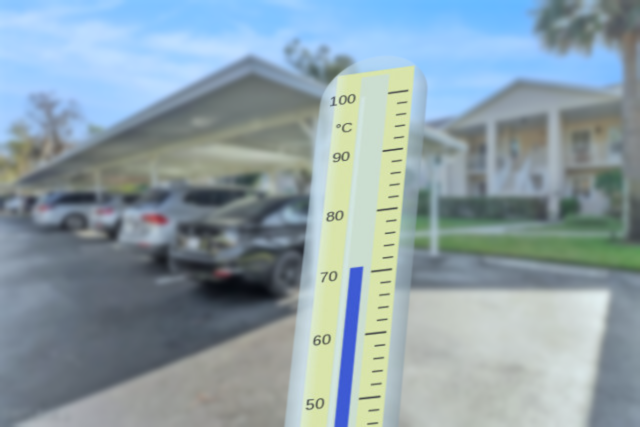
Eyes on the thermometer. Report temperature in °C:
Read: 71 °C
